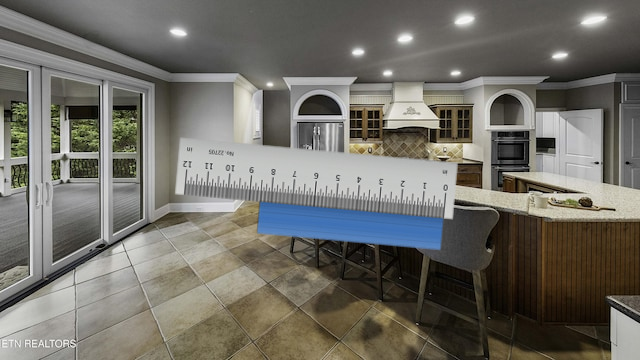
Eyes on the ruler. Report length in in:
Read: 8.5 in
